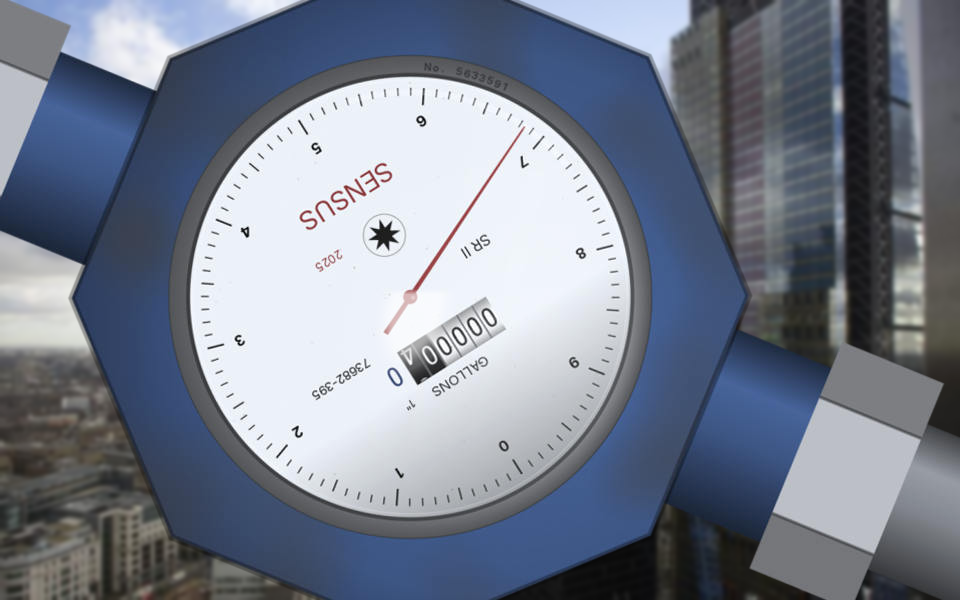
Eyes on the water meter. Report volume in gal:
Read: 36.8 gal
